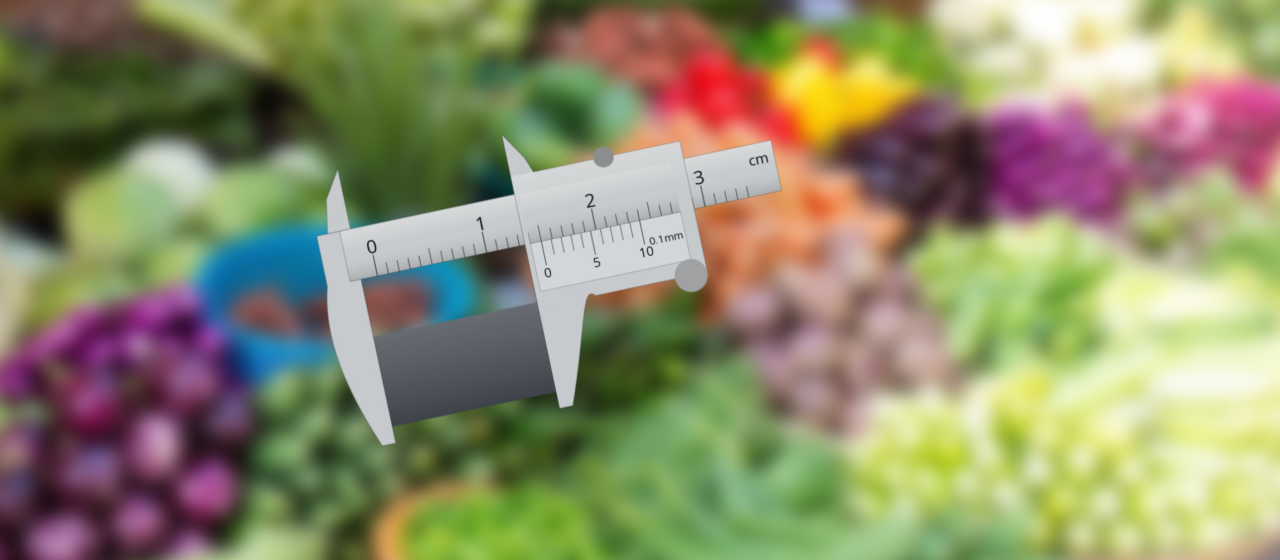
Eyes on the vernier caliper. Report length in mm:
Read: 15.0 mm
